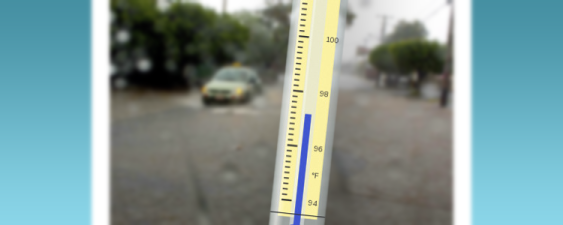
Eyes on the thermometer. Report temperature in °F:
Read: 97.2 °F
